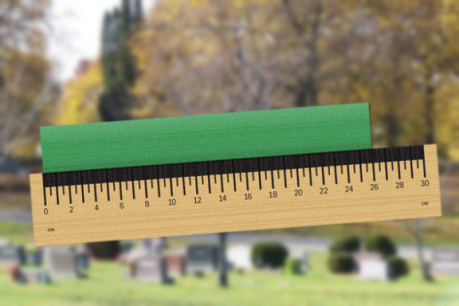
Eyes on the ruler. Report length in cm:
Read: 26 cm
